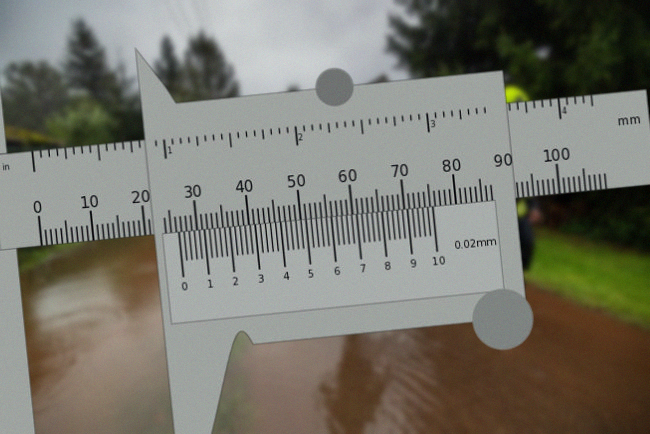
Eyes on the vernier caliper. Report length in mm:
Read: 26.5 mm
